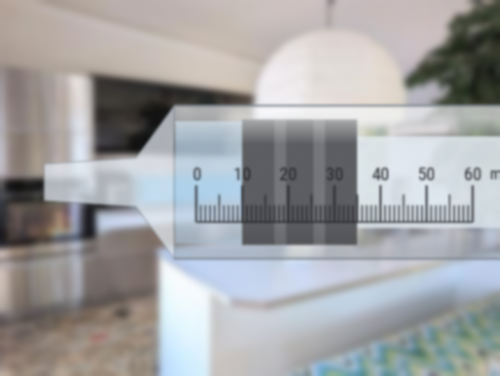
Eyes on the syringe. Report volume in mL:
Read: 10 mL
